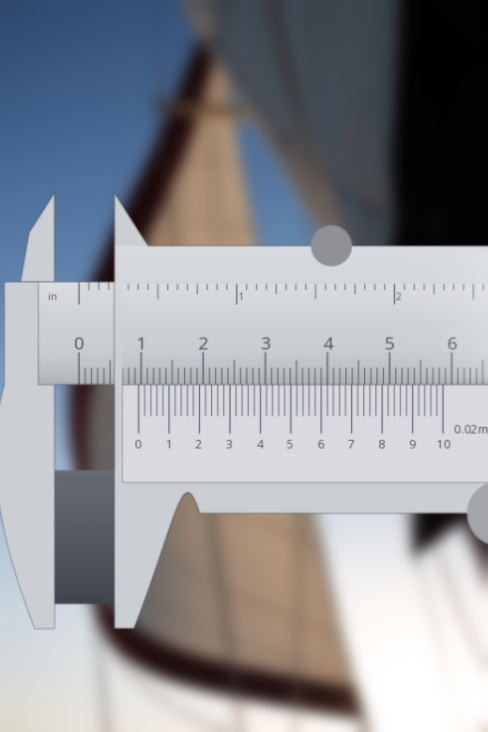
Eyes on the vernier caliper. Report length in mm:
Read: 9.6 mm
